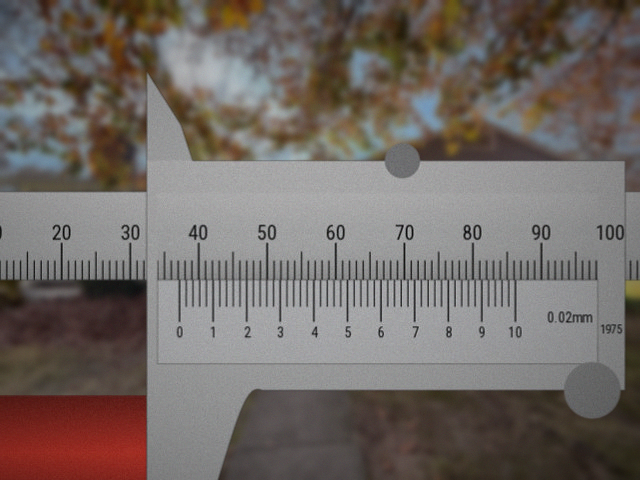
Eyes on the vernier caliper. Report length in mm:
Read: 37.2 mm
